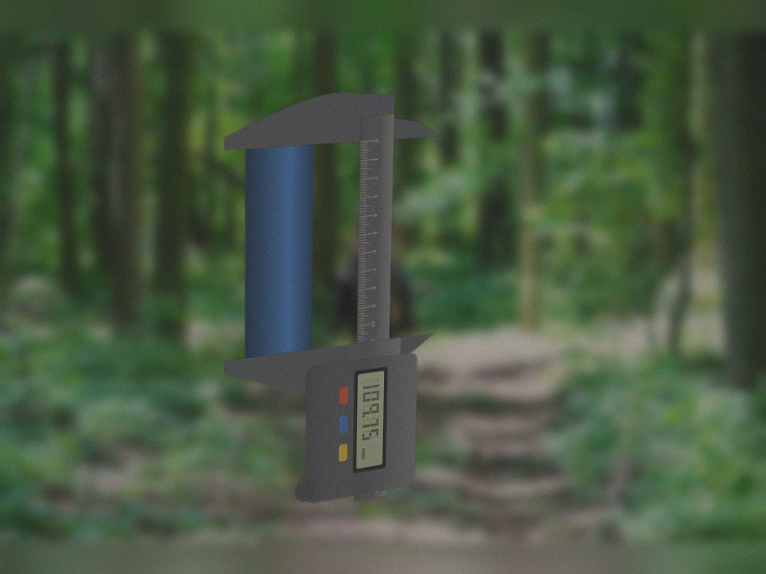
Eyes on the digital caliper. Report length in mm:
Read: 109.75 mm
